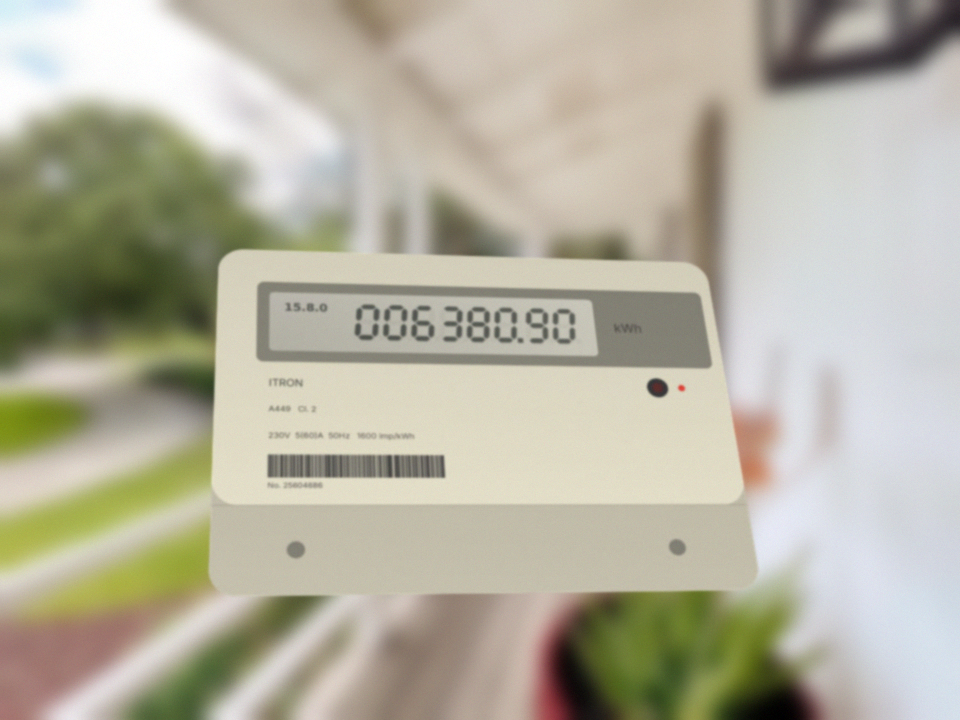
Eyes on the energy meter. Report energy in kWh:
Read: 6380.90 kWh
